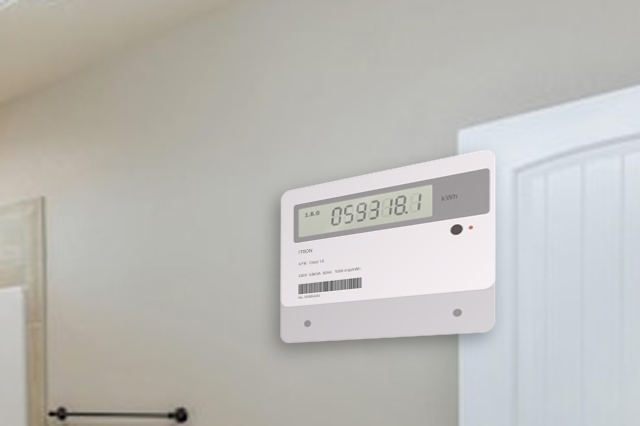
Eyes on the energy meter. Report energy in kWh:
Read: 59318.1 kWh
